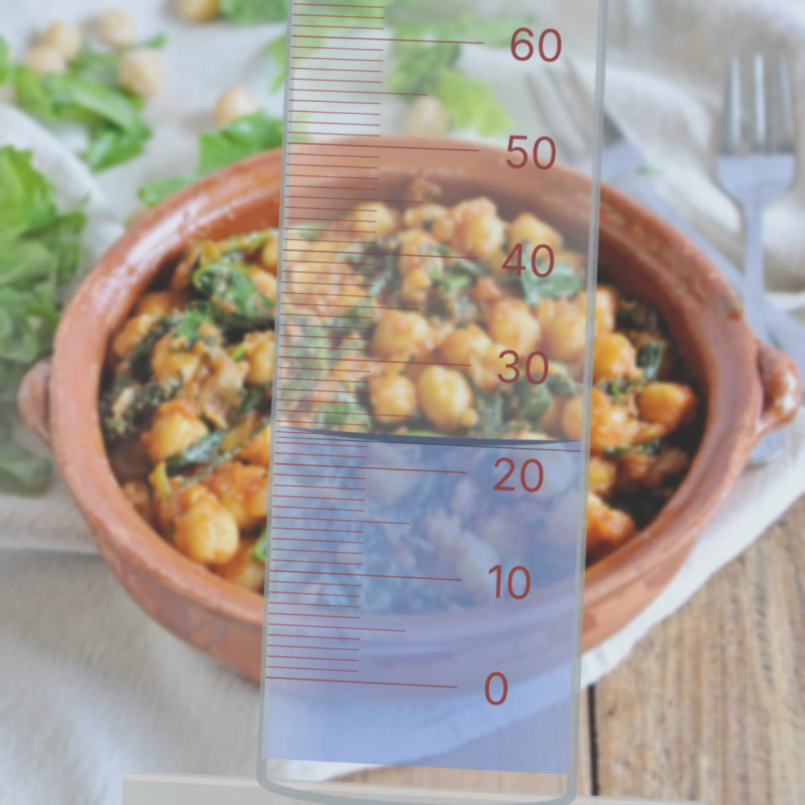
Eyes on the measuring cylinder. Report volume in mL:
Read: 22.5 mL
